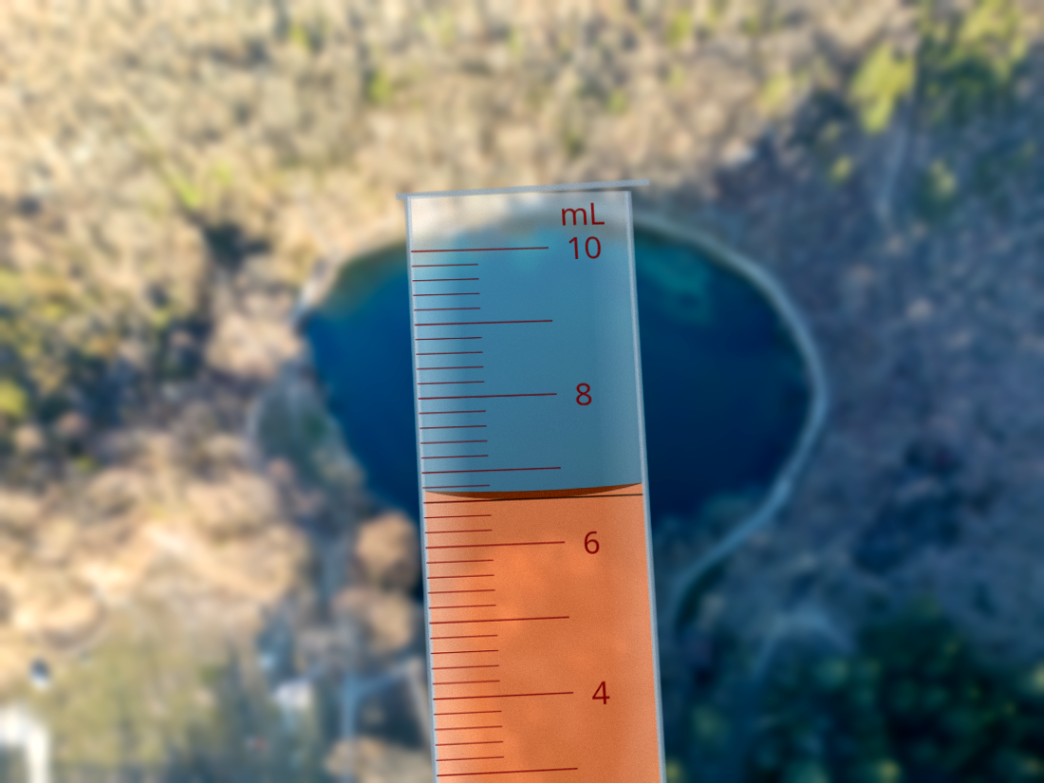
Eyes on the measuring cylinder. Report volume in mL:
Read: 6.6 mL
